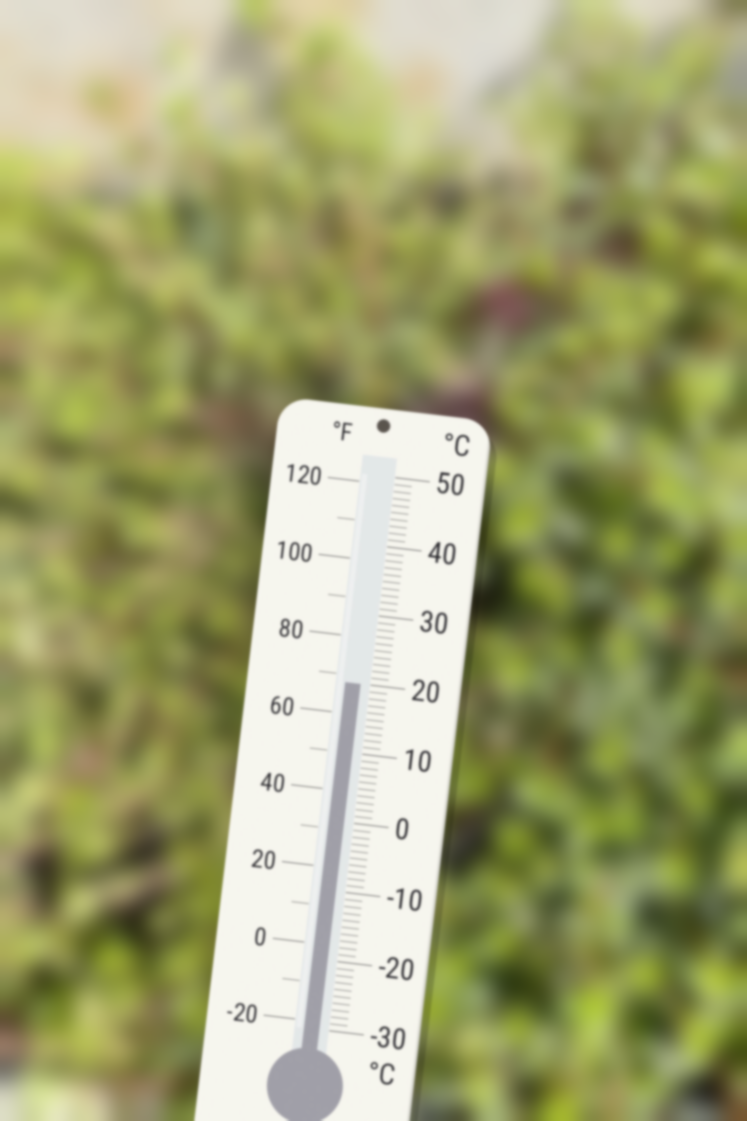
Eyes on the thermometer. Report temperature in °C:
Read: 20 °C
